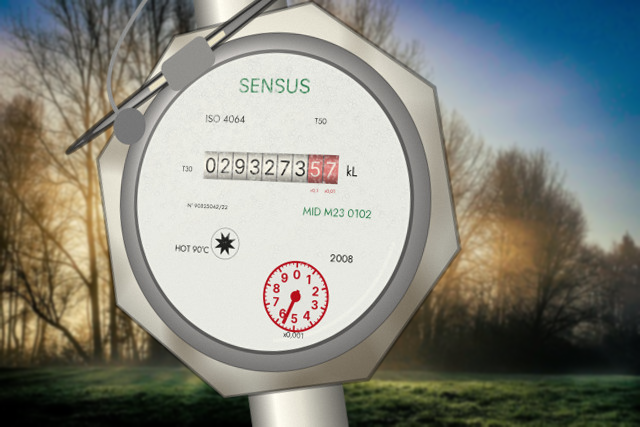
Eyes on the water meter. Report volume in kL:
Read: 293273.575 kL
